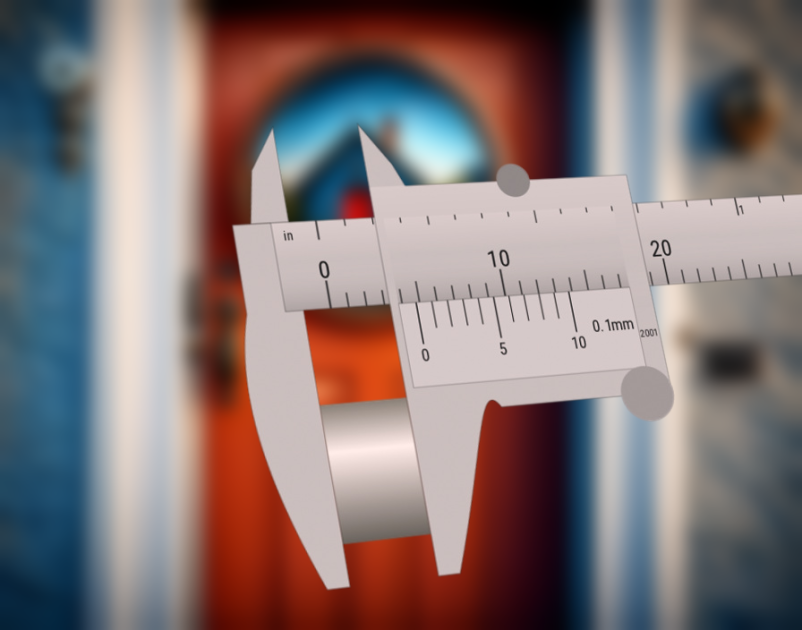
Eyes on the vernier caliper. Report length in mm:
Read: 4.8 mm
